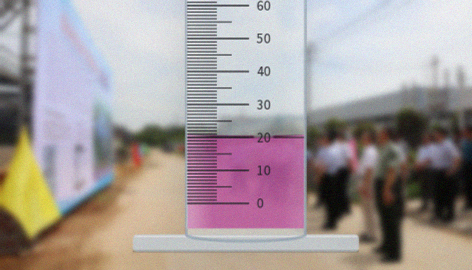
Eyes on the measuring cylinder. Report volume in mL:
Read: 20 mL
